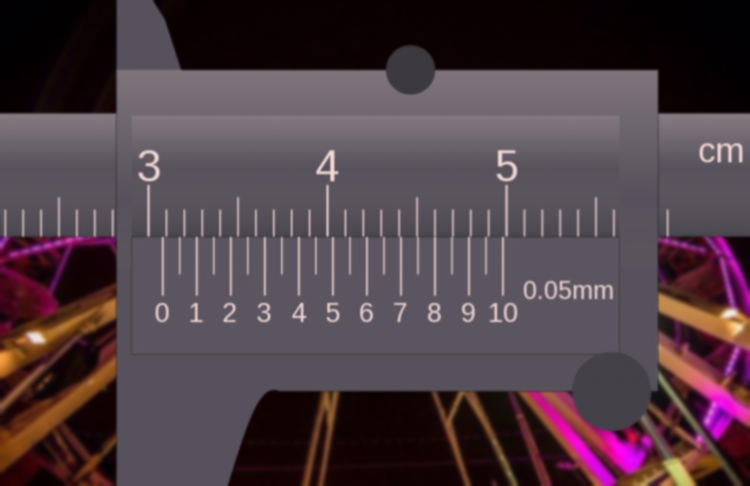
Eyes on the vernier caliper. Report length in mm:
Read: 30.8 mm
